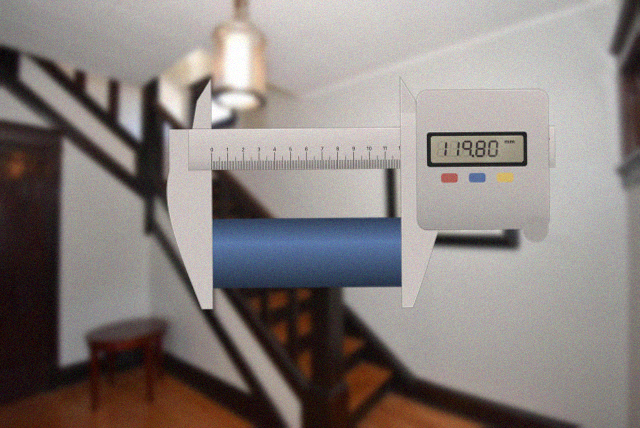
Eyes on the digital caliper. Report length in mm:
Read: 119.80 mm
